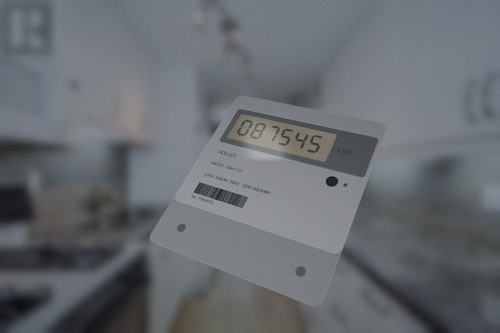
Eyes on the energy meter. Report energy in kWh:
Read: 87545 kWh
